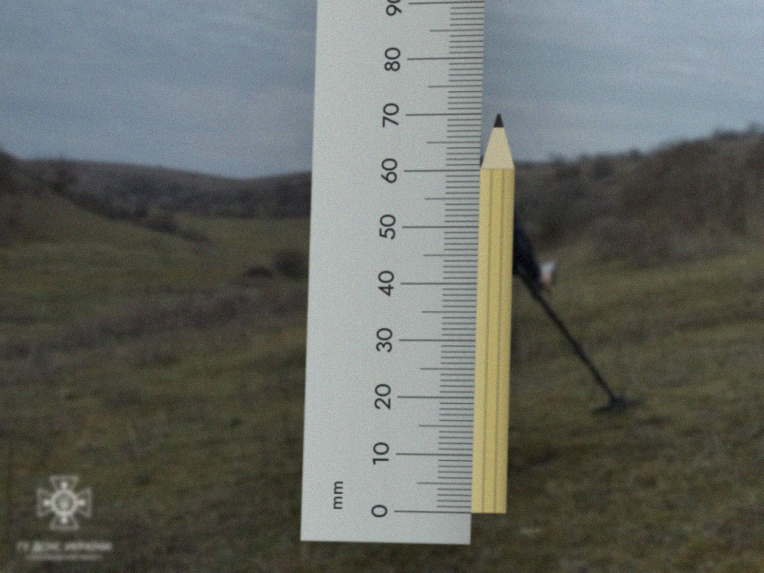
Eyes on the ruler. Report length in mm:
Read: 70 mm
